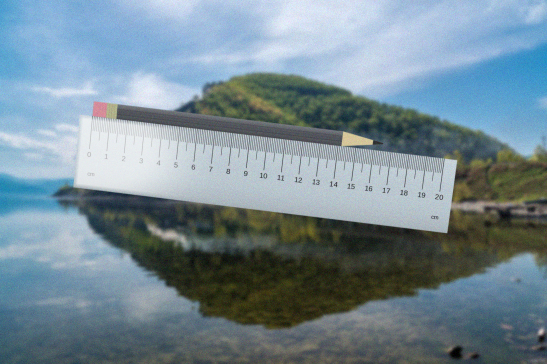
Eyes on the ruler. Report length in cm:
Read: 16.5 cm
